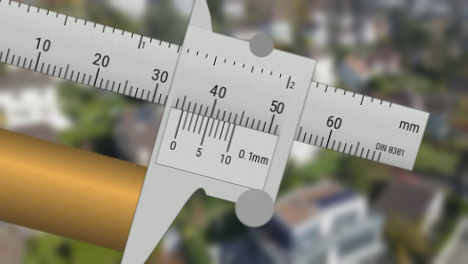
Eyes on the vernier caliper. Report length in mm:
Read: 35.2 mm
